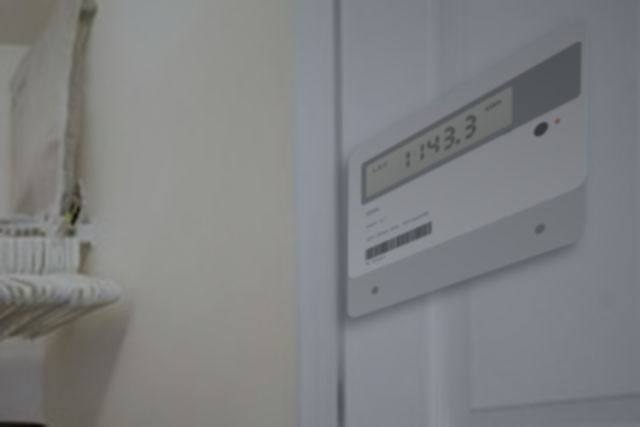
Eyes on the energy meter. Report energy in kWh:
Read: 1143.3 kWh
